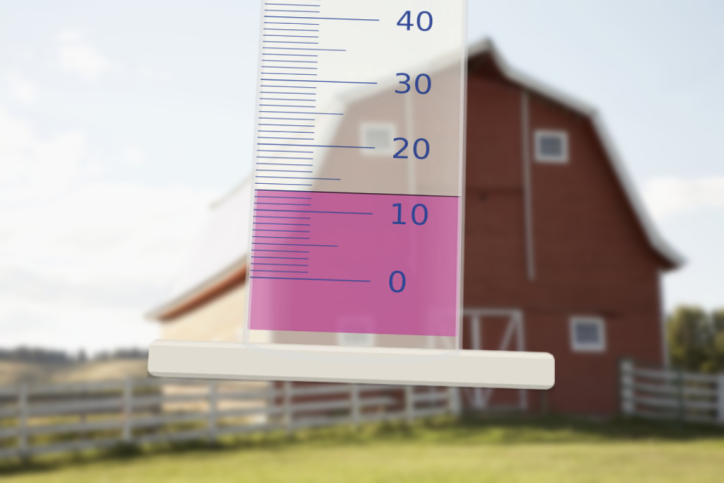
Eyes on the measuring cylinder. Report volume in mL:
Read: 13 mL
